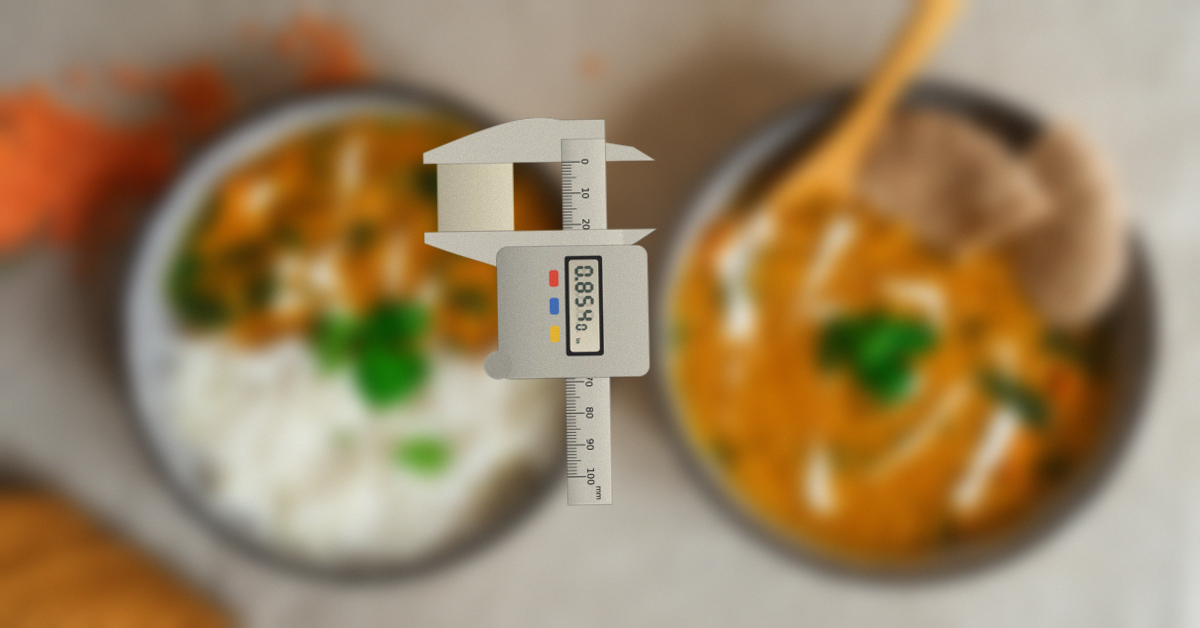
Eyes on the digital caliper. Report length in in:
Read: 0.8540 in
